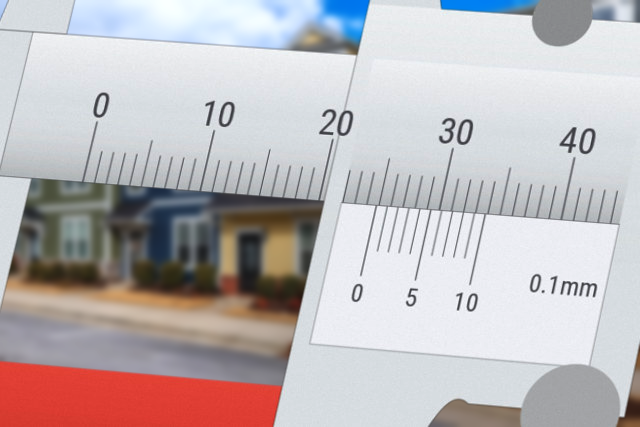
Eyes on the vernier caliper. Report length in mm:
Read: 24.8 mm
